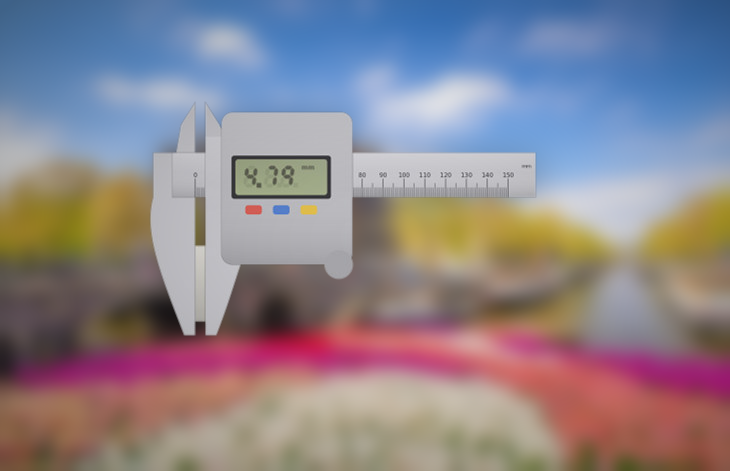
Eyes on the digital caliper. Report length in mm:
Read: 4.79 mm
